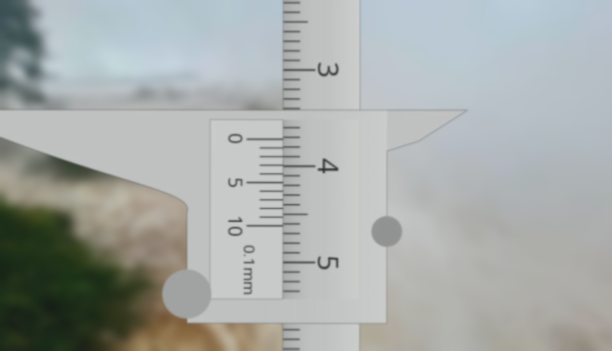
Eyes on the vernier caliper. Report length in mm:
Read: 37.2 mm
